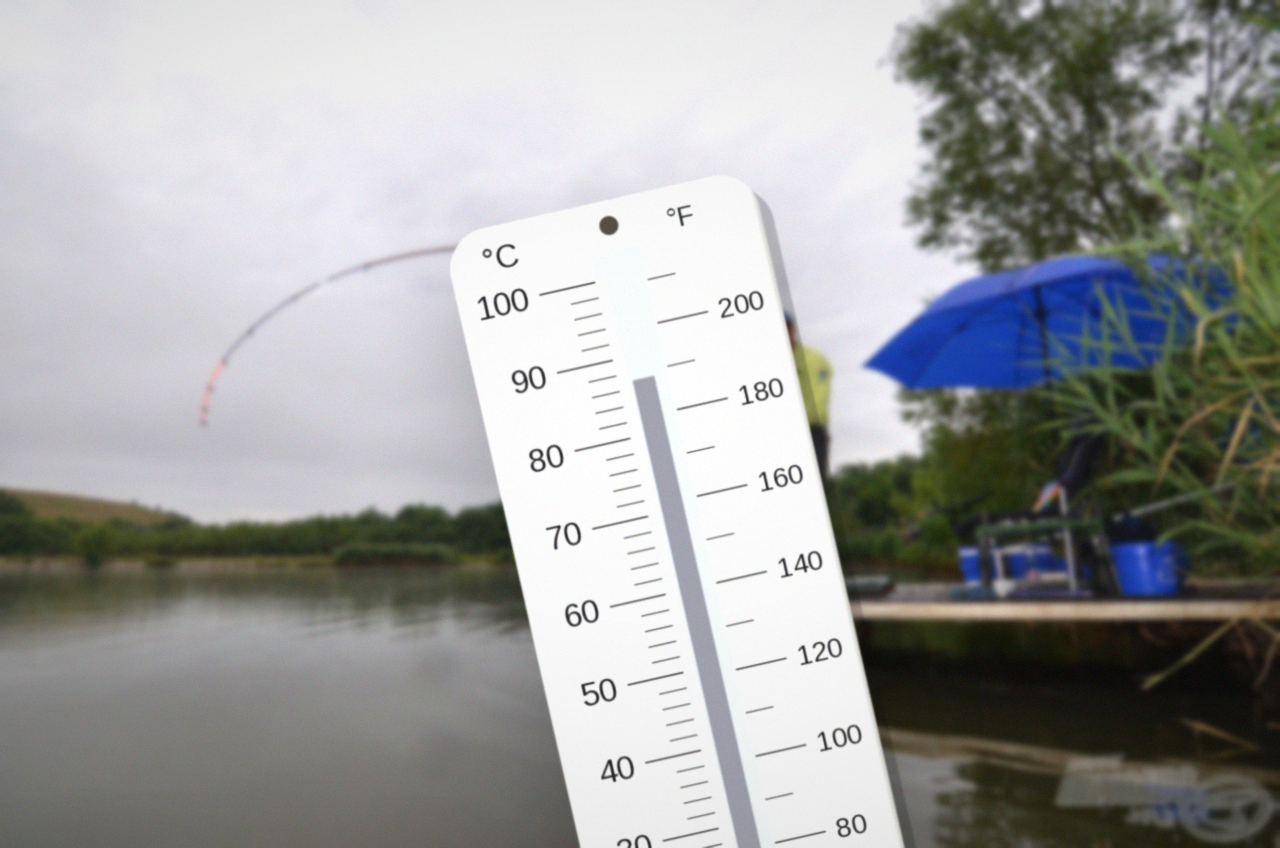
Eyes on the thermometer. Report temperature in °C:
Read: 87 °C
